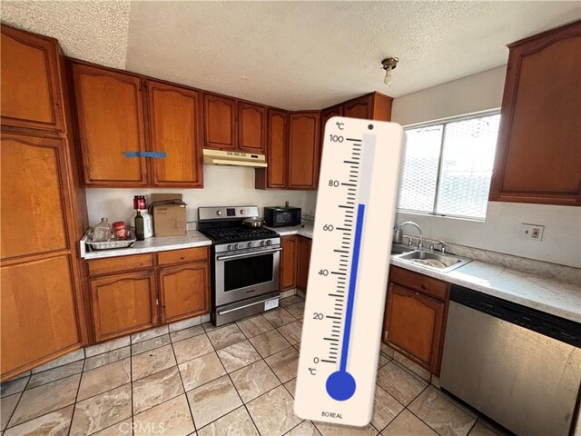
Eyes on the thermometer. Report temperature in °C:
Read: 72 °C
